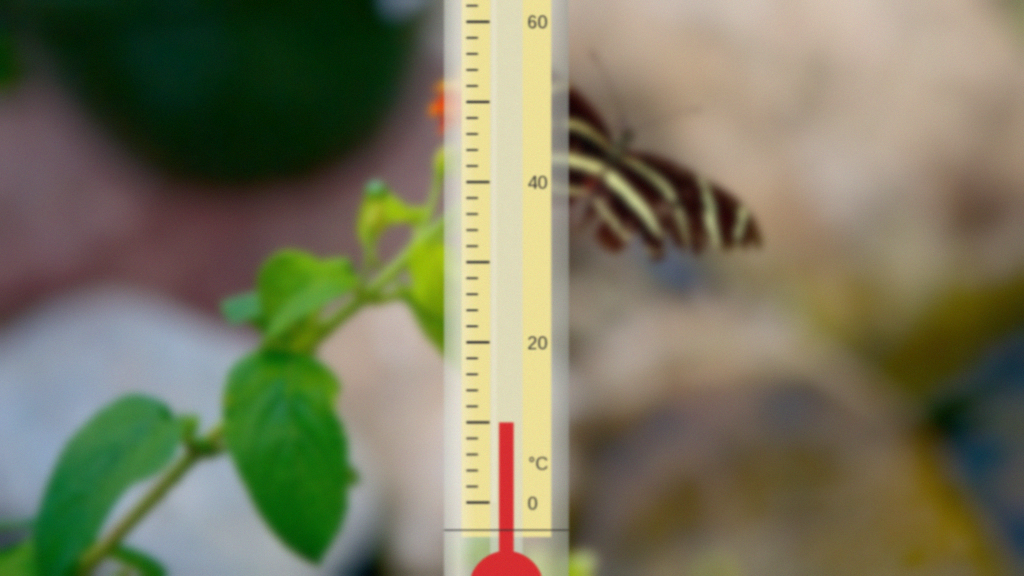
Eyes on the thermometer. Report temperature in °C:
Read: 10 °C
